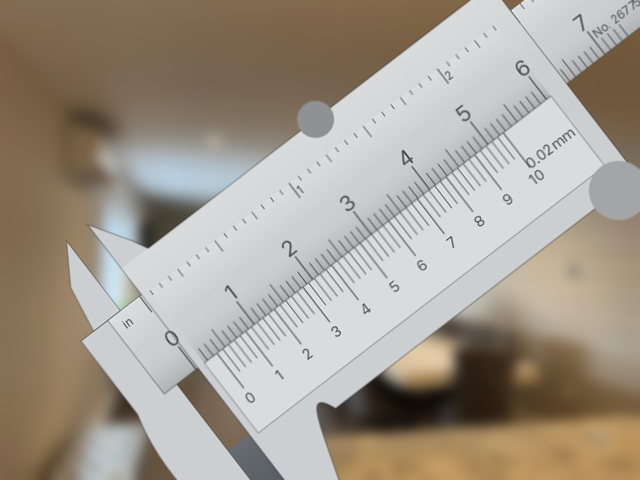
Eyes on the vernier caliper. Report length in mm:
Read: 3.6 mm
